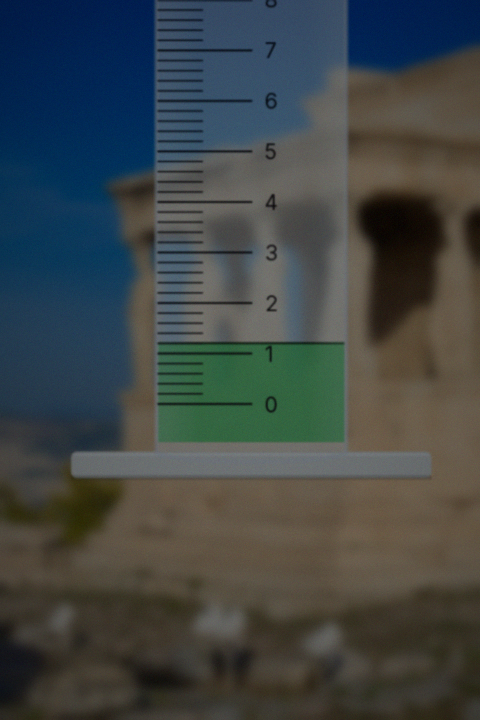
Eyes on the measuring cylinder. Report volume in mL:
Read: 1.2 mL
